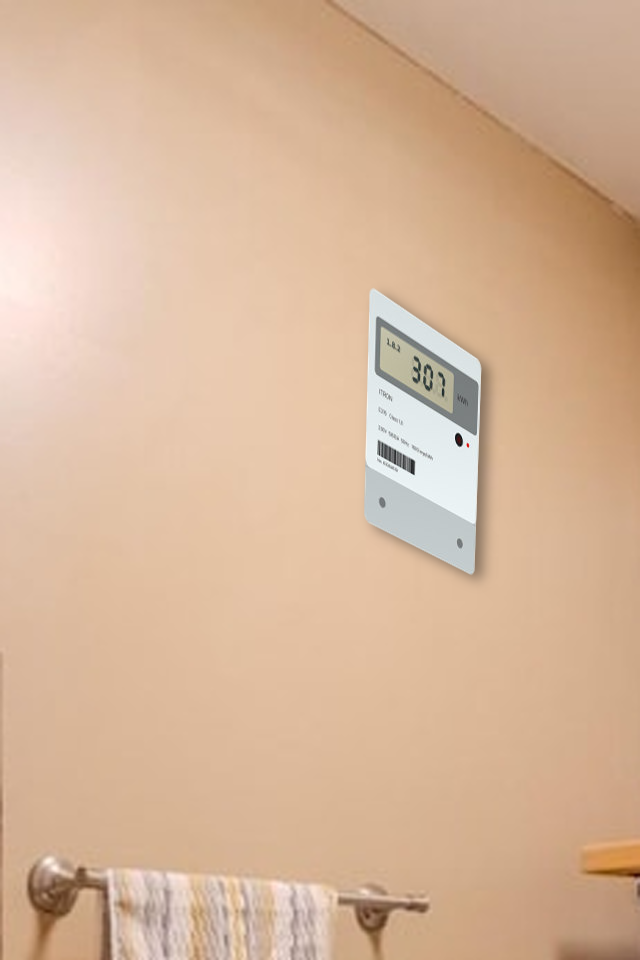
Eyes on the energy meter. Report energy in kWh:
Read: 307 kWh
